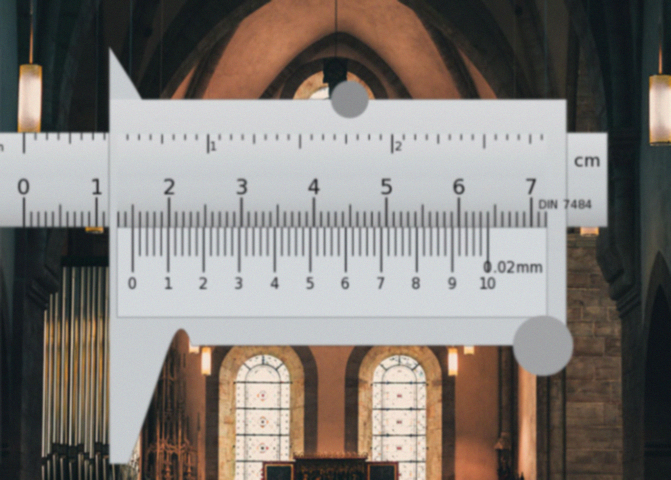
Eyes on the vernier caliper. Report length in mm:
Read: 15.0 mm
